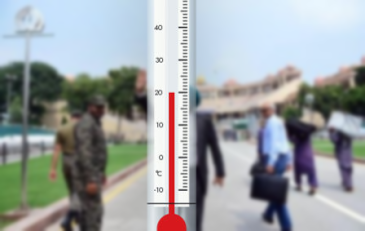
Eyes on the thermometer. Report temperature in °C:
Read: 20 °C
